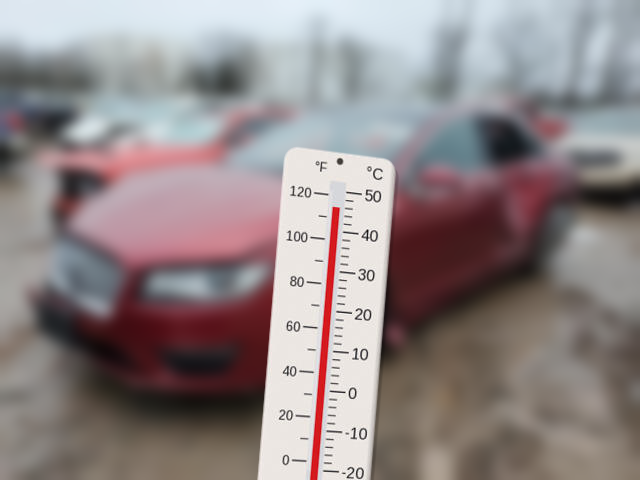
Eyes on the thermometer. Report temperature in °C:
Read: 46 °C
